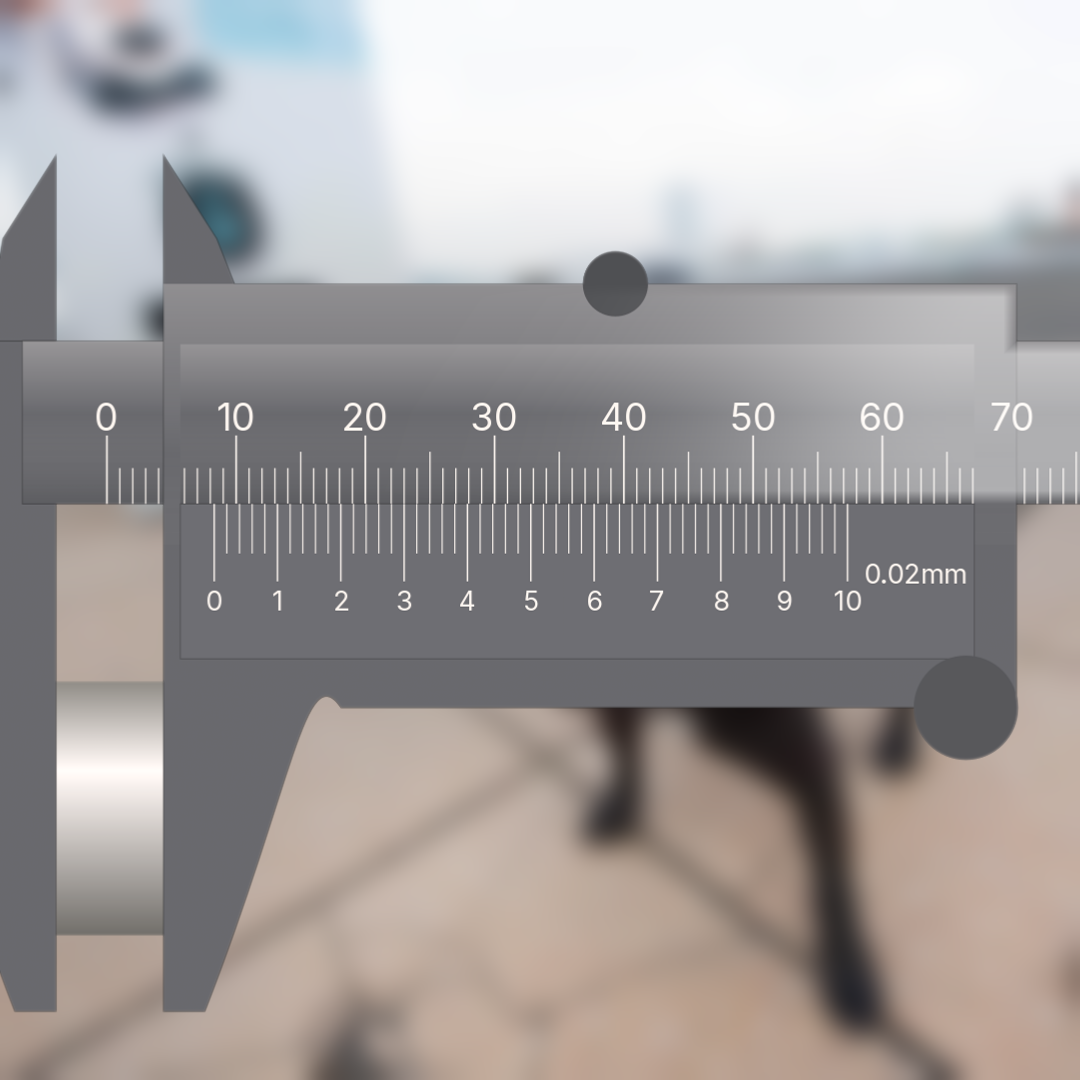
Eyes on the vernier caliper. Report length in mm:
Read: 8.3 mm
